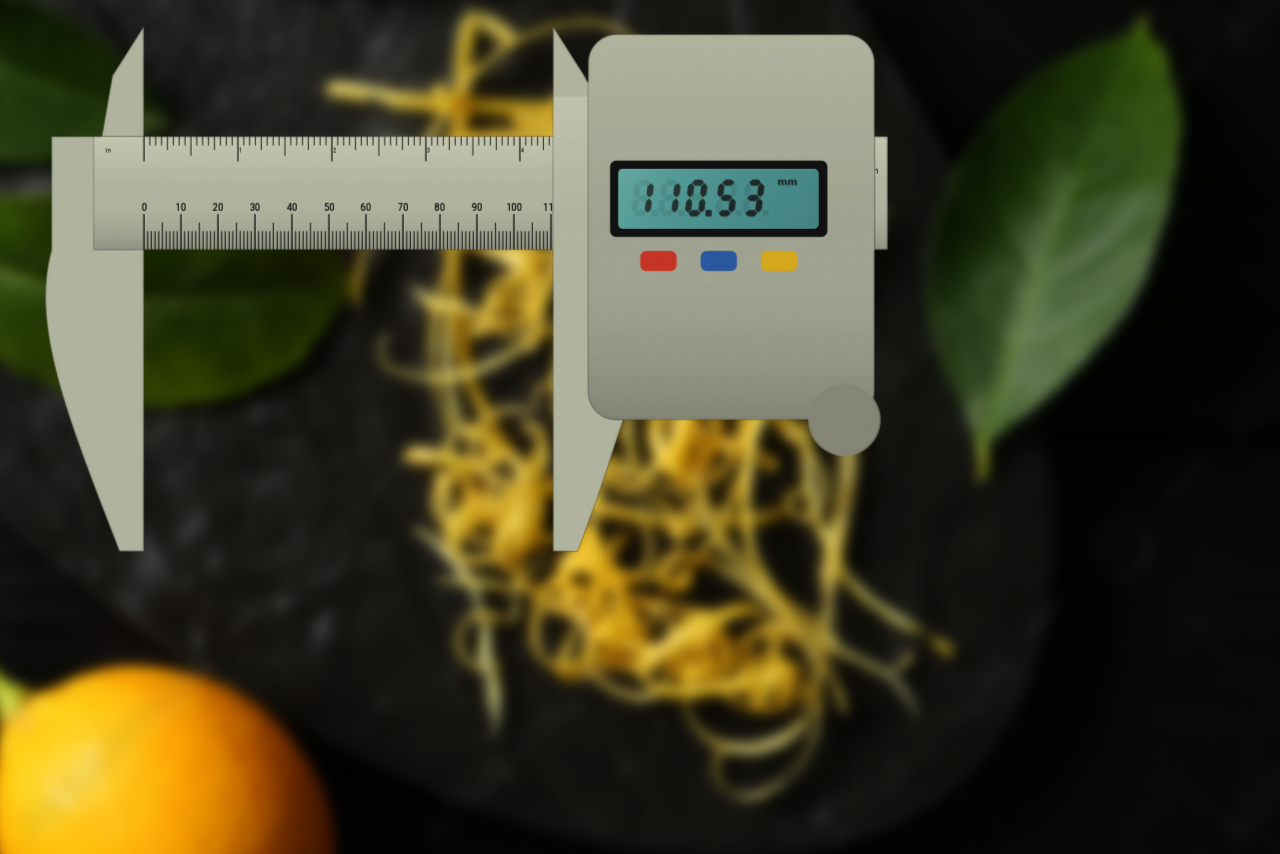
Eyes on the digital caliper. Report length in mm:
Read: 110.53 mm
